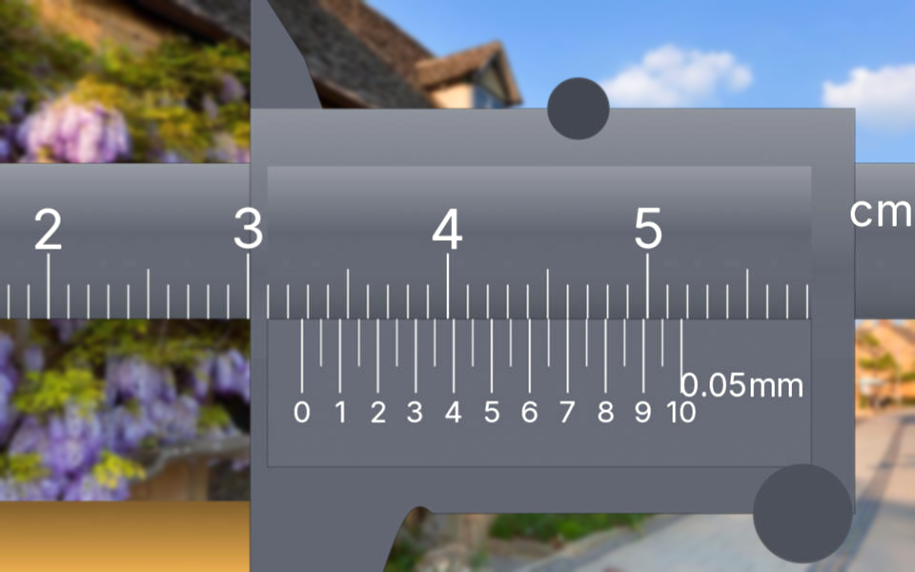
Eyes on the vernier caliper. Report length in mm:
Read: 32.7 mm
